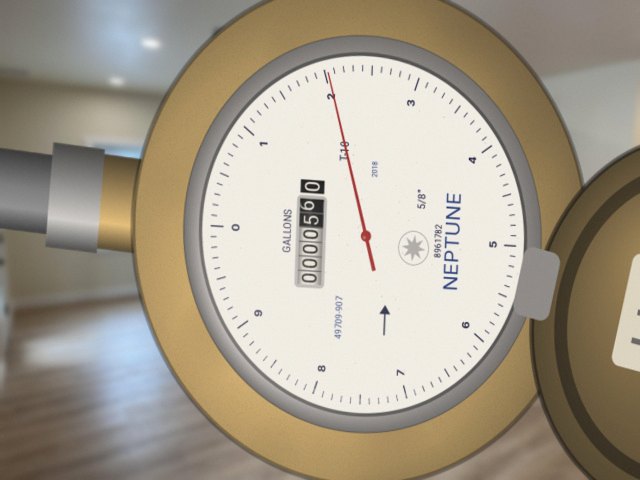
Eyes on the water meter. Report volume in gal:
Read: 562.0 gal
